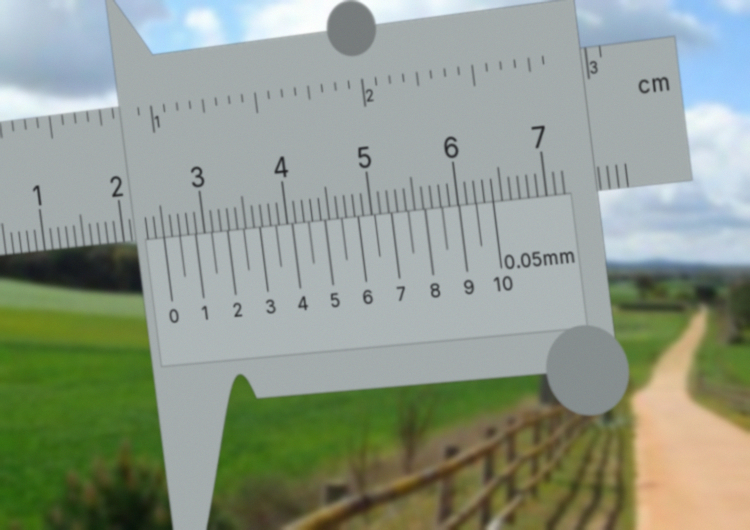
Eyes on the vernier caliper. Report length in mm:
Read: 25.0 mm
